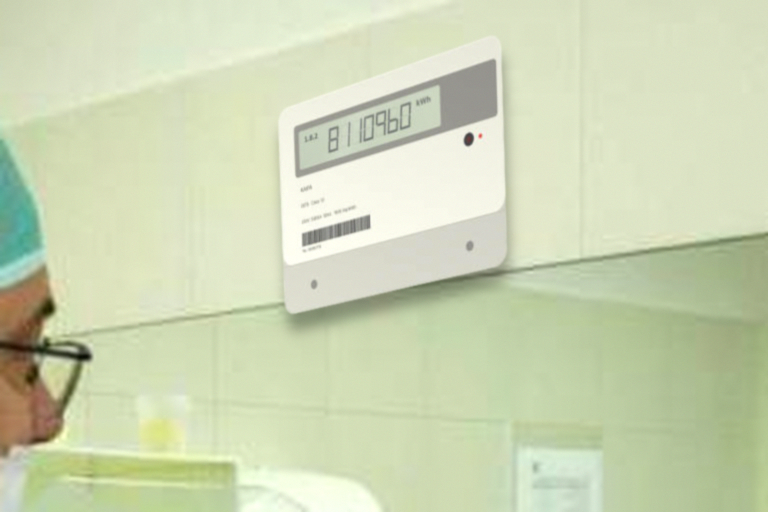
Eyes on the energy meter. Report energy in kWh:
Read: 8110960 kWh
